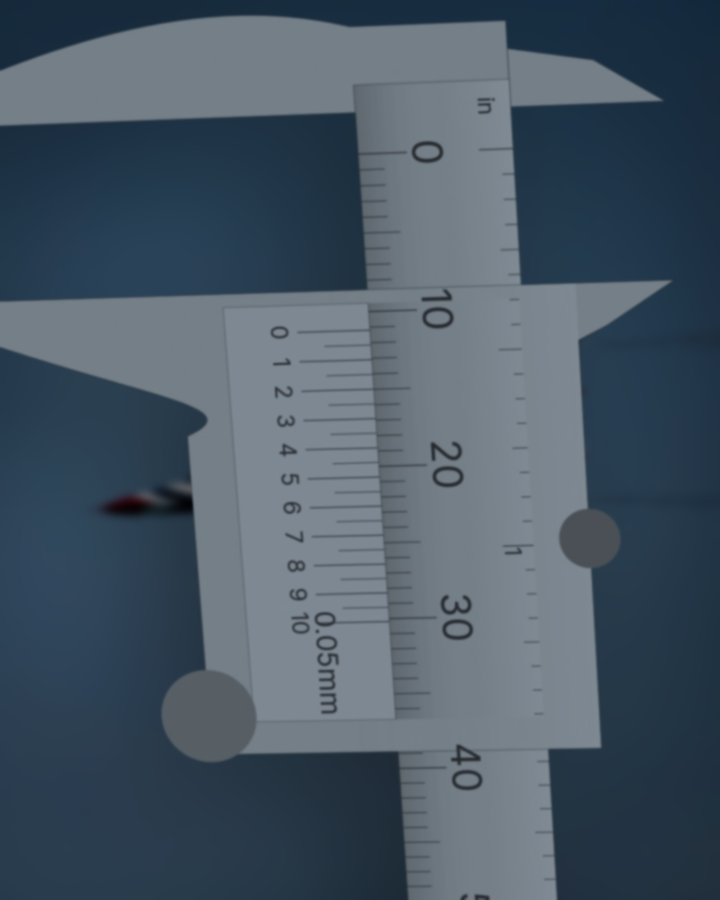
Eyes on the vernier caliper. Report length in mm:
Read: 11.2 mm
